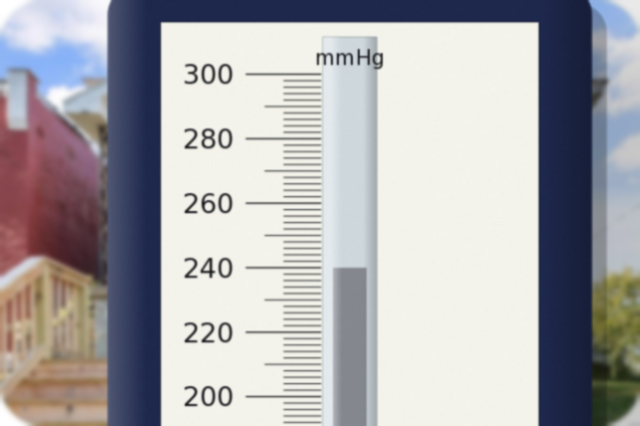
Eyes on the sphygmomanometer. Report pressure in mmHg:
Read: 240 mmHg
